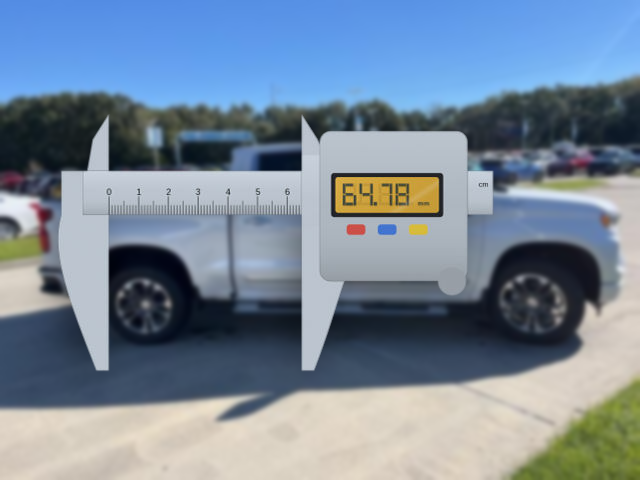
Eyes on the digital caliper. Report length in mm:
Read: 64.78 mm
